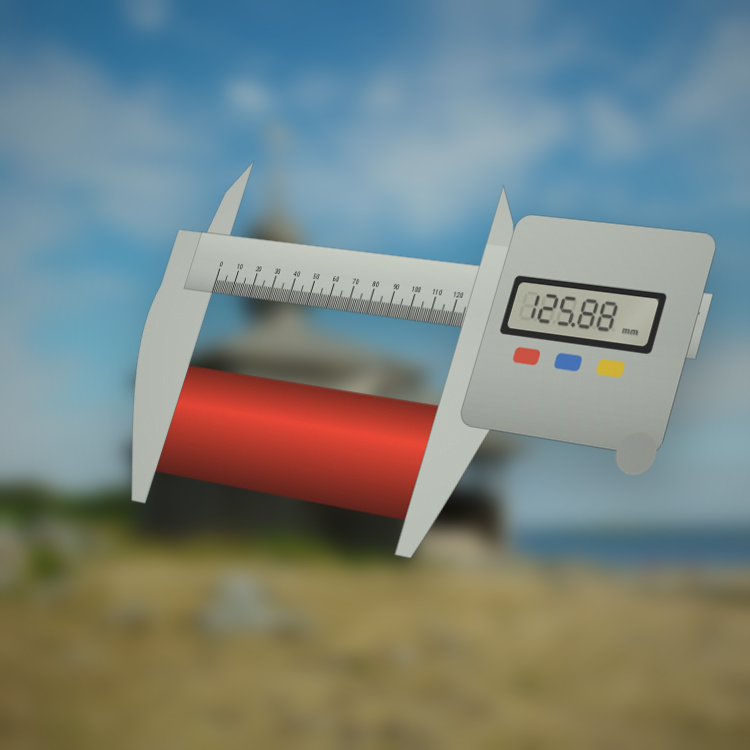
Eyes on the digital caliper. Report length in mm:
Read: 125.88 mm
